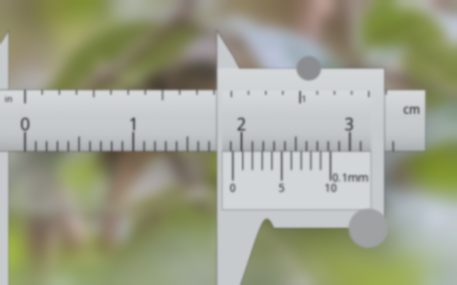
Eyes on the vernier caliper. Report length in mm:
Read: 19.2 mm
